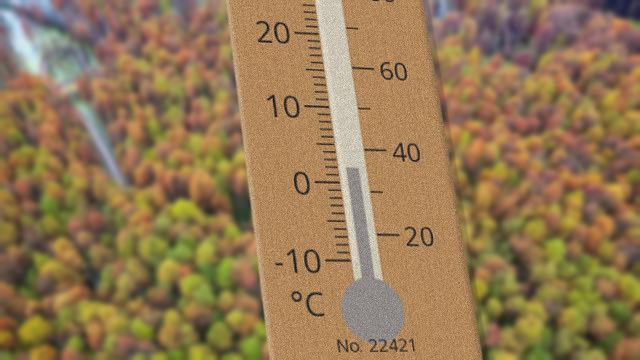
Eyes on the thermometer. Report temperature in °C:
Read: 2 °C
